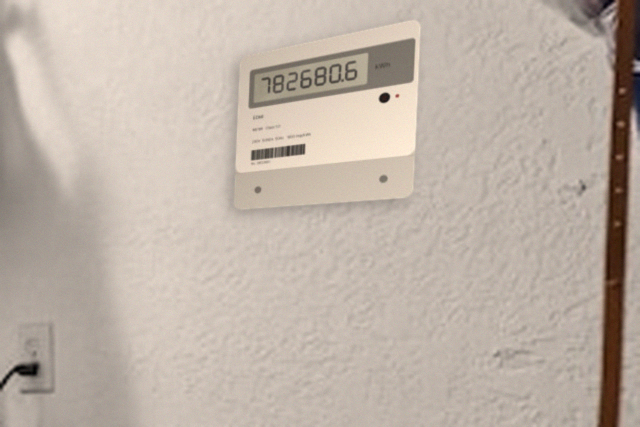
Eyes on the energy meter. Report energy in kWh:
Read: 782680.6 kWh
